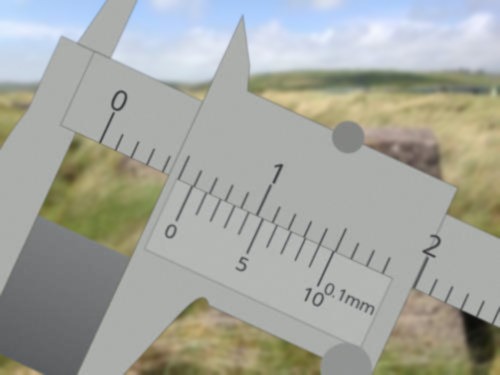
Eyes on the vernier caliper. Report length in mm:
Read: 5.9 mm
